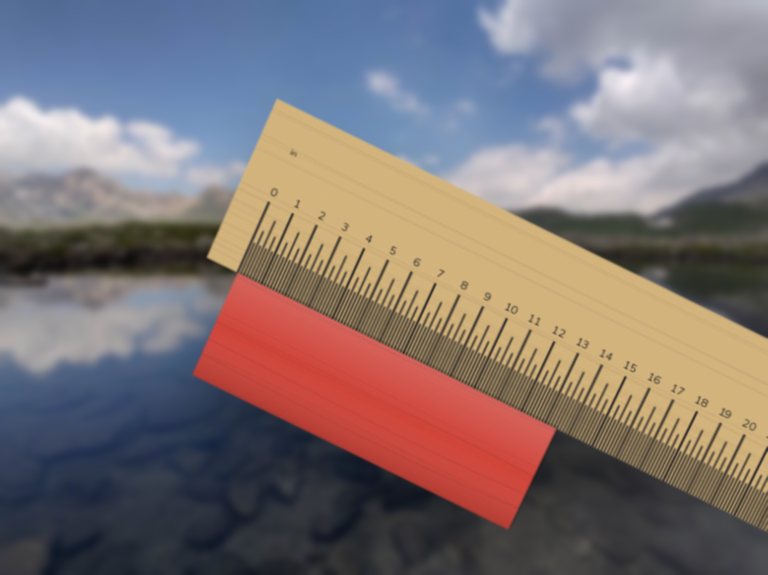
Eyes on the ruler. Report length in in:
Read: 13.5 in
